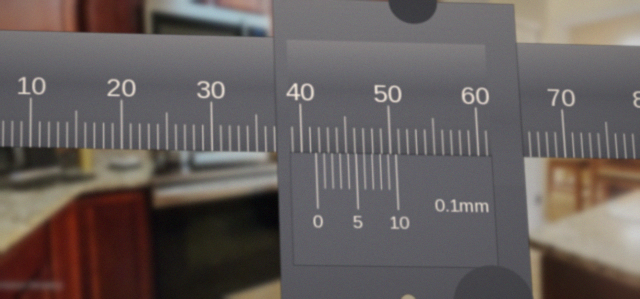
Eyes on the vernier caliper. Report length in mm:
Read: 41.6 mm
